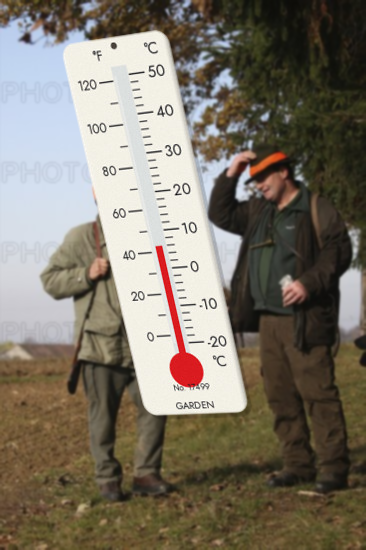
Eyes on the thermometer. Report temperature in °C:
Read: 6 °C
